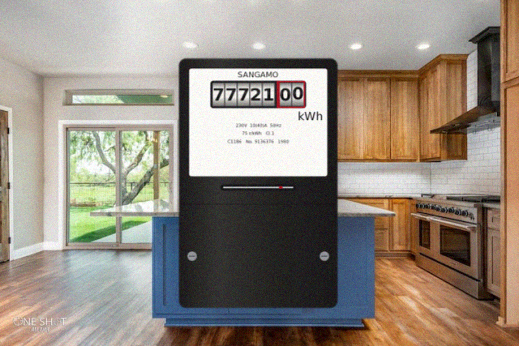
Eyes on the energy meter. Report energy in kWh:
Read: 77721.00 kWh
